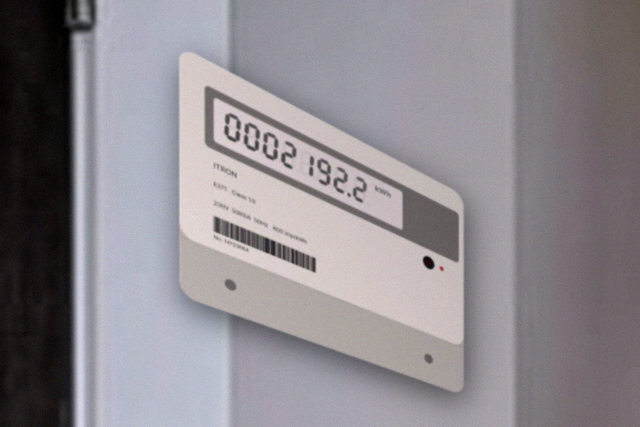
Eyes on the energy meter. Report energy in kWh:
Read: 2192.2 kWh
